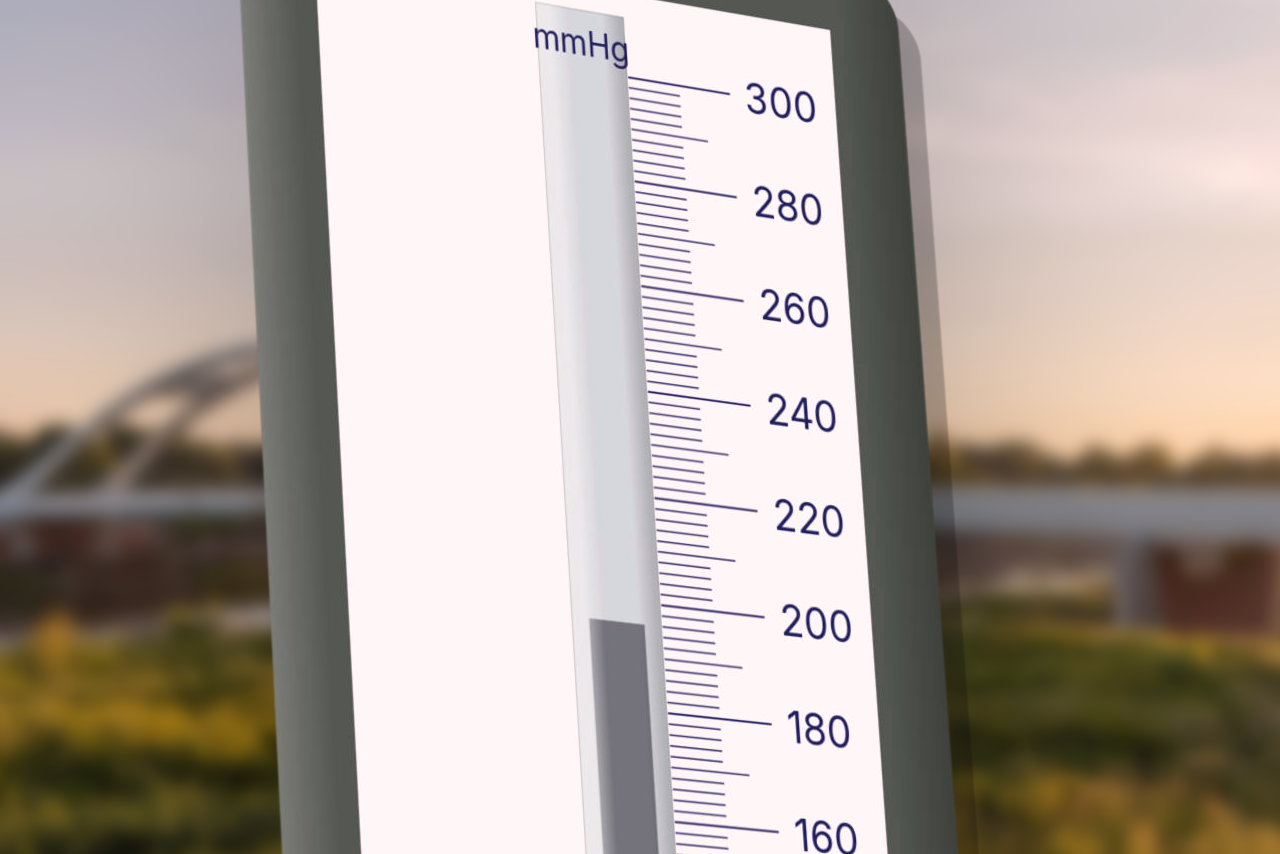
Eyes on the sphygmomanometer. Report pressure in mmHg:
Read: 196 mmHg
